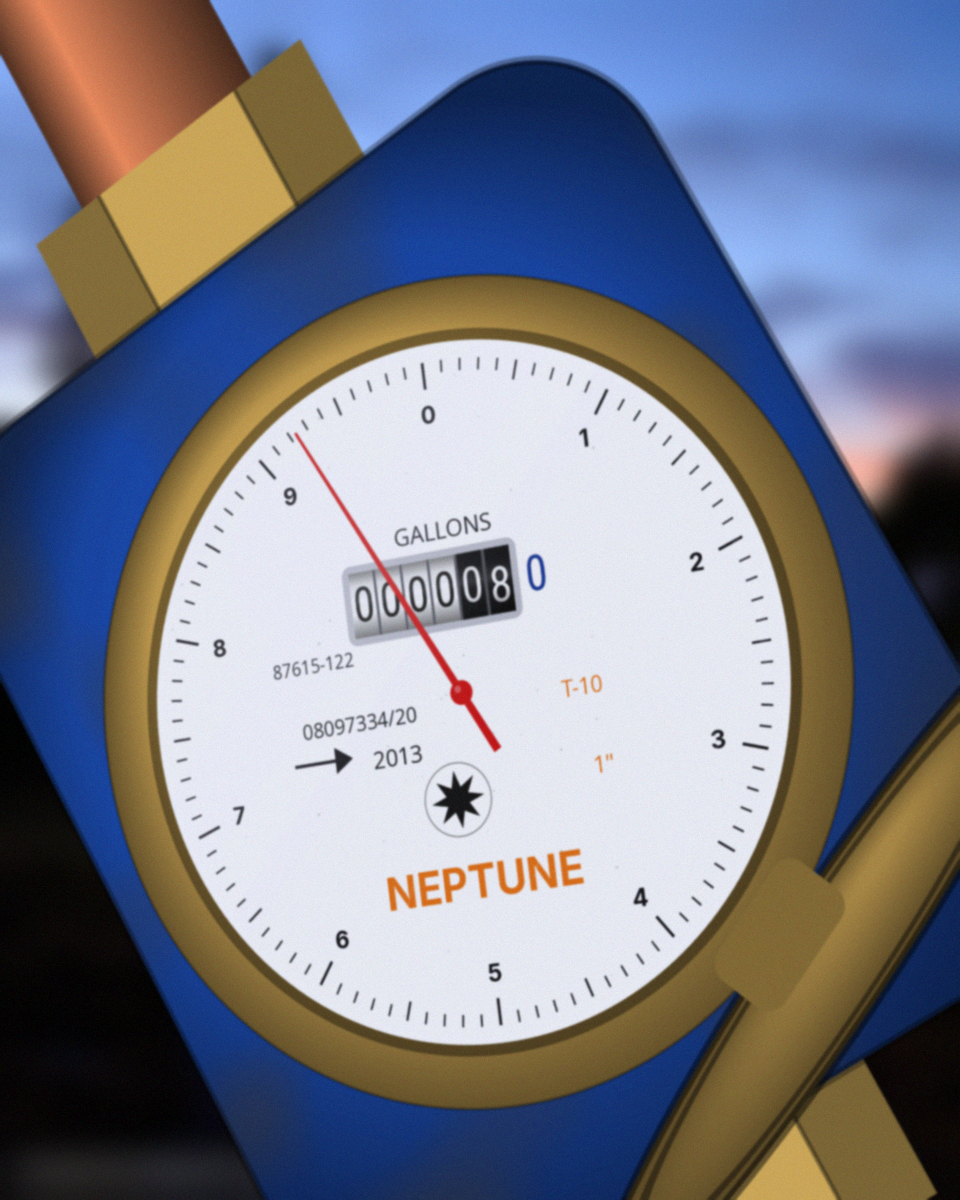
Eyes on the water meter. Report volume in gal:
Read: 79.2 gal
